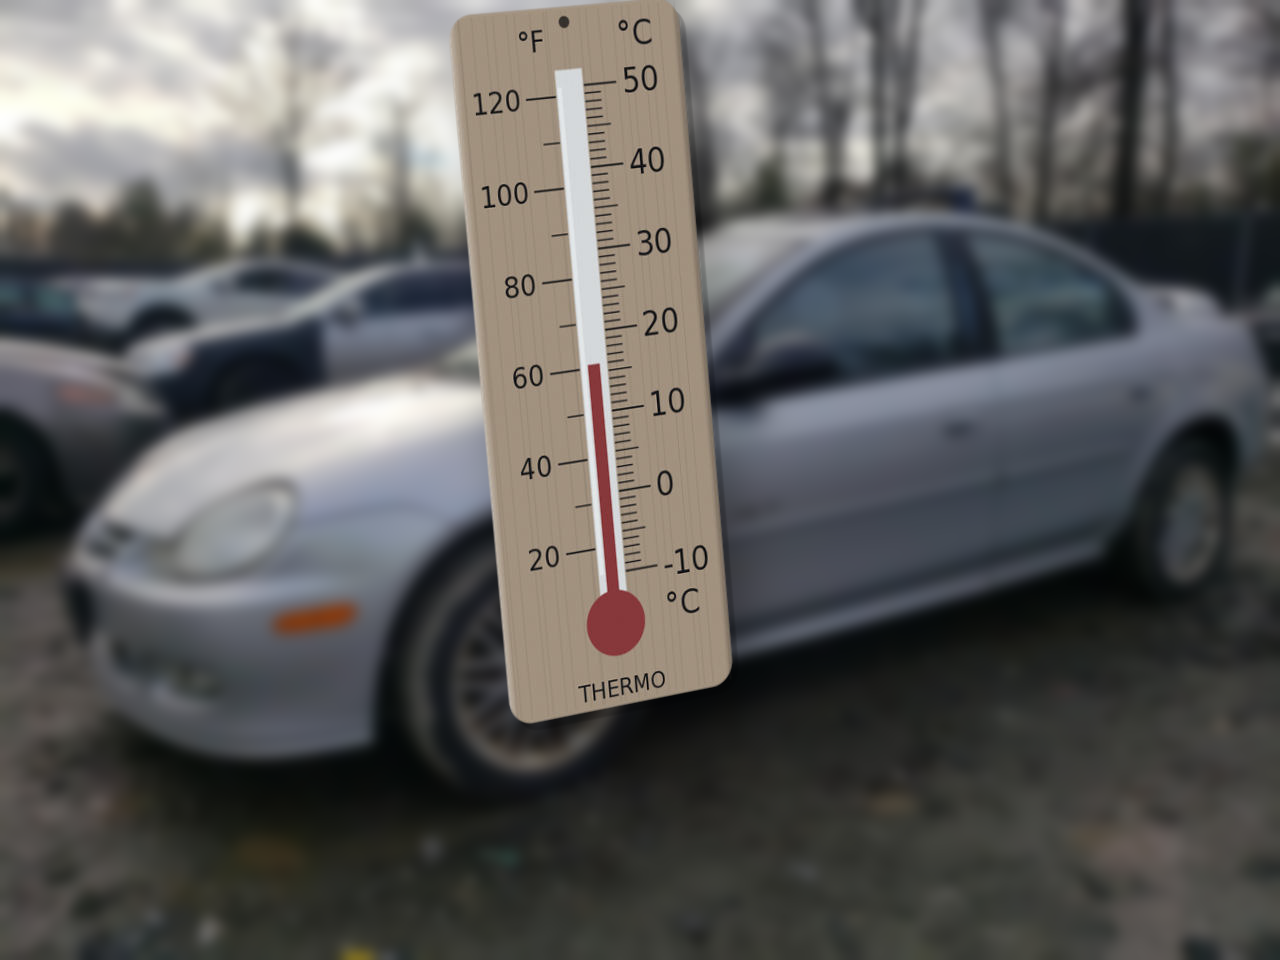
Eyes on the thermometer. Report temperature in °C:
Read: 16 °C
